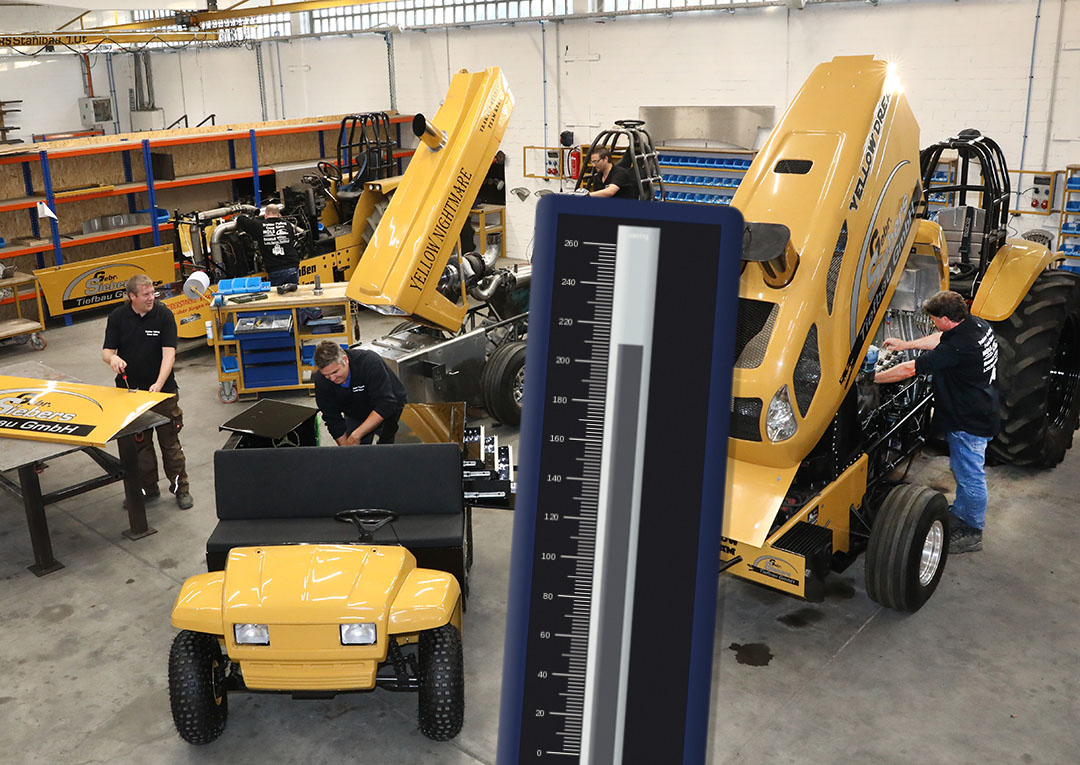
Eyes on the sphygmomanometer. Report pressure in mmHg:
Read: 210 mmHg
